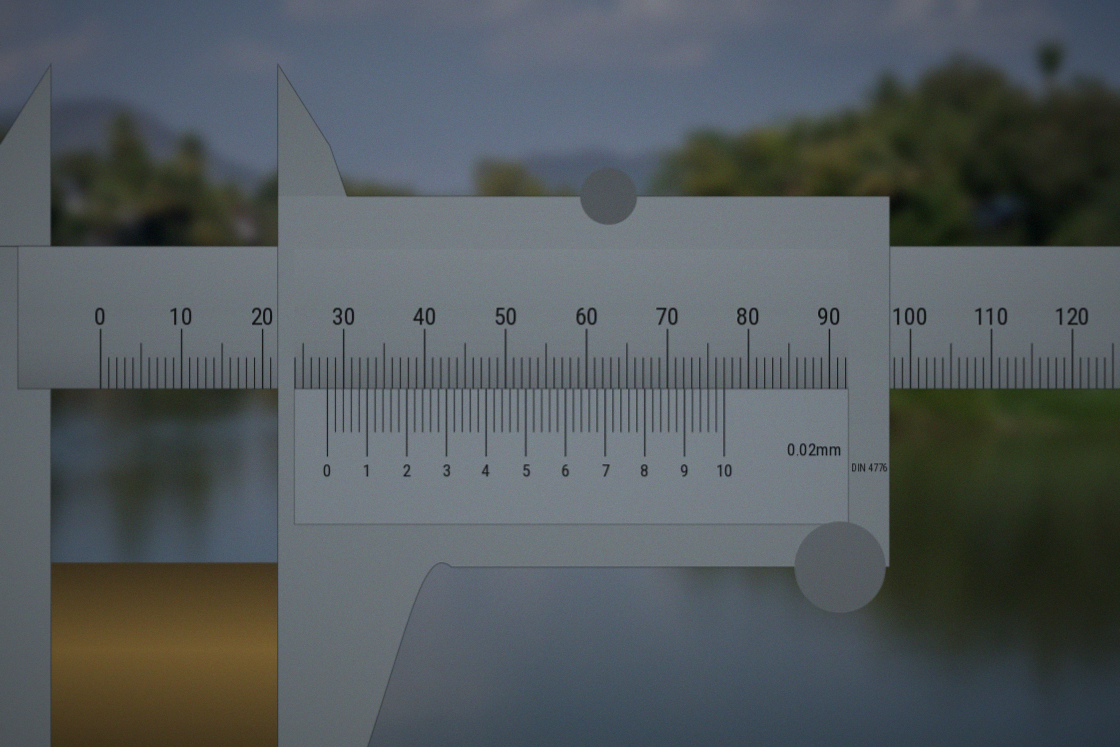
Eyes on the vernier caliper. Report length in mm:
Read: 28.0 mm
